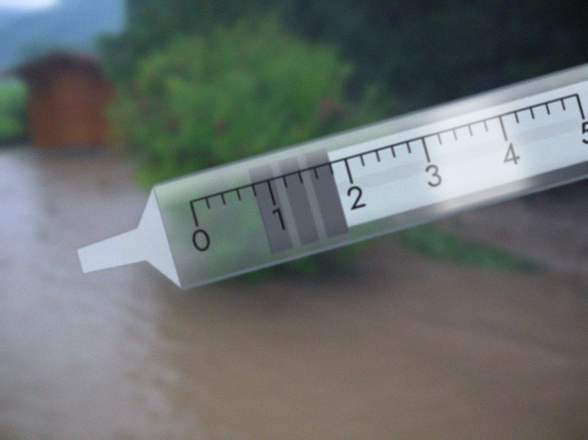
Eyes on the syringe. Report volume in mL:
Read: 0.8 mL
